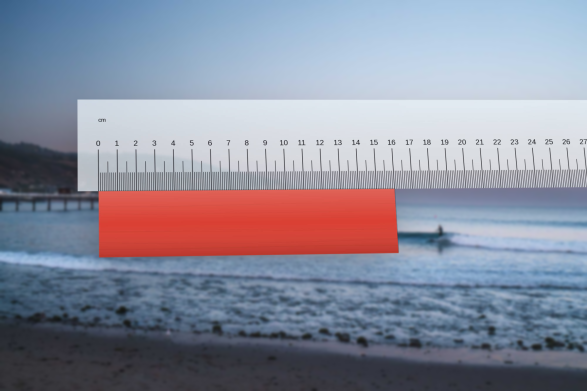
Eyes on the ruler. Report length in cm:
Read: 16 cm
